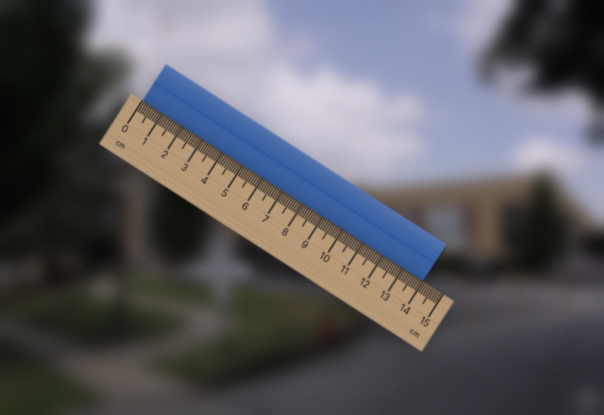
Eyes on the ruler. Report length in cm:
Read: 14 cm
